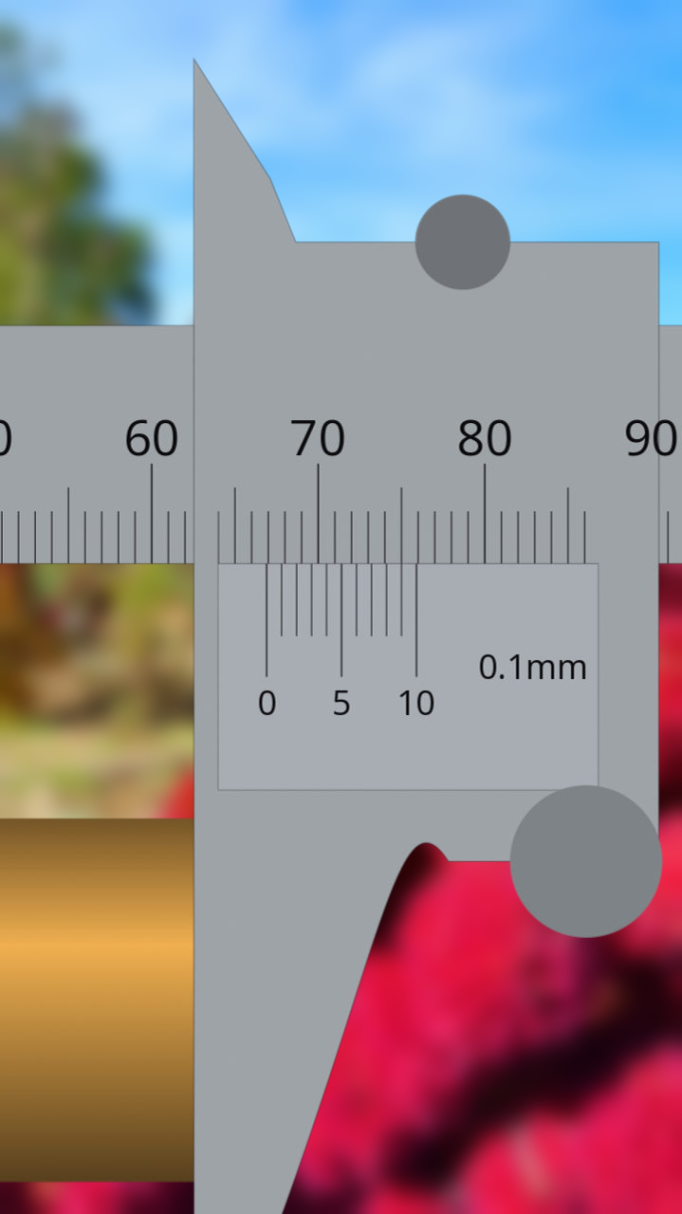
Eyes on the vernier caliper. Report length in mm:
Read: 66.9 mm
